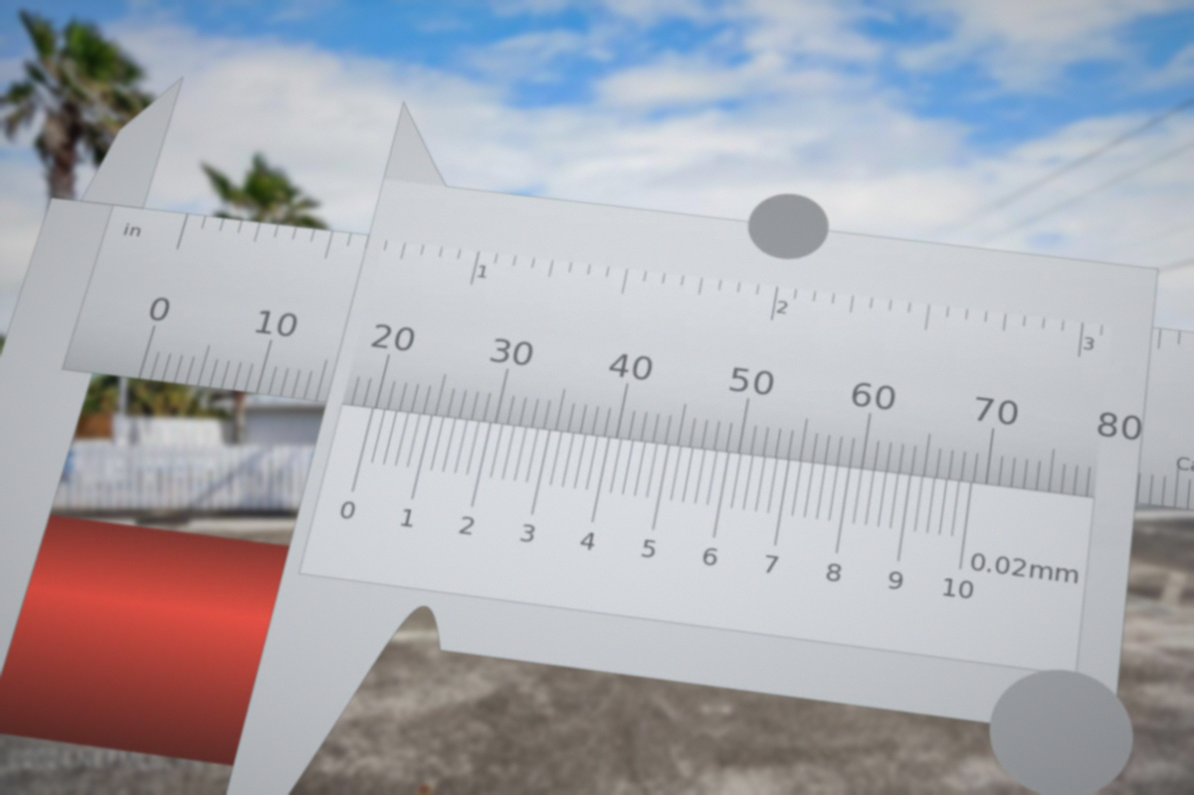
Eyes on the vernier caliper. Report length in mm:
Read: 19.8 mm
